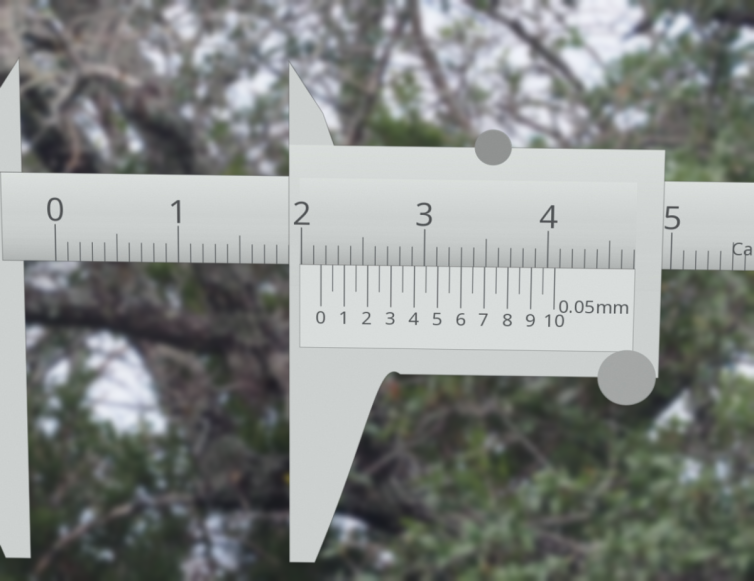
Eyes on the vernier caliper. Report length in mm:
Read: 21.6 mm
